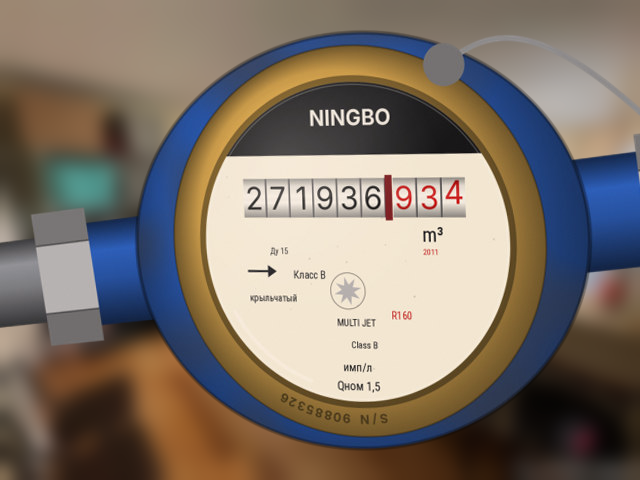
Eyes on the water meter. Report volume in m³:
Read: 271936.934 m³
